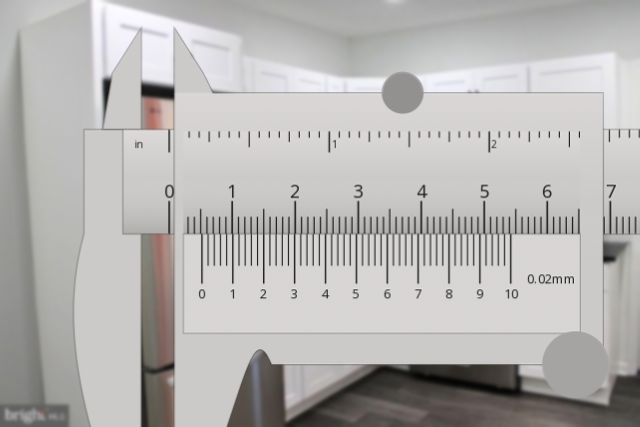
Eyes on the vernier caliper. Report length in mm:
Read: 5.2 mm
